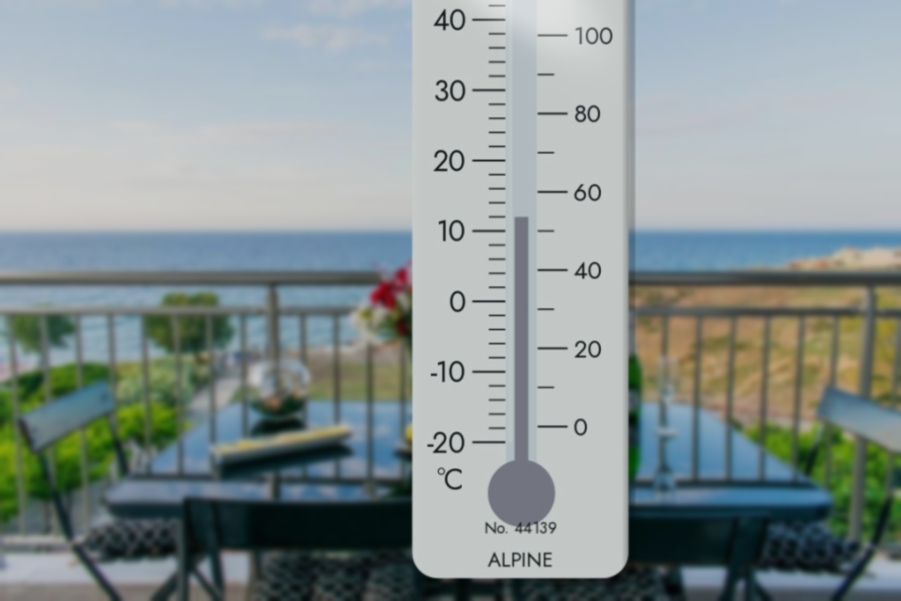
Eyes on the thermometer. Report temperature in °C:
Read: 12 °C
